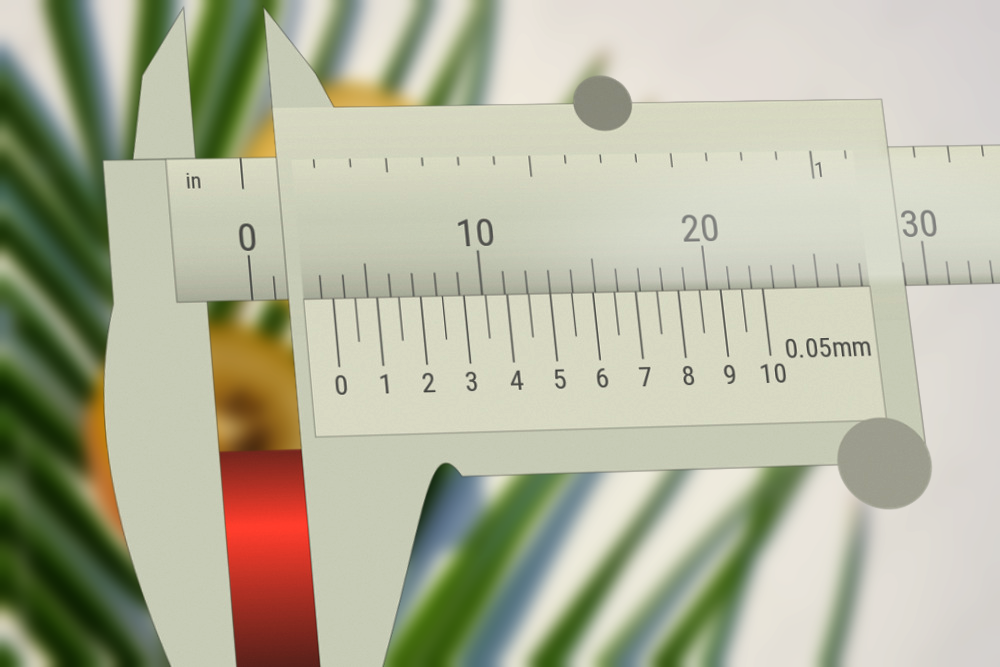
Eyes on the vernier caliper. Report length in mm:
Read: 3.5 mm
